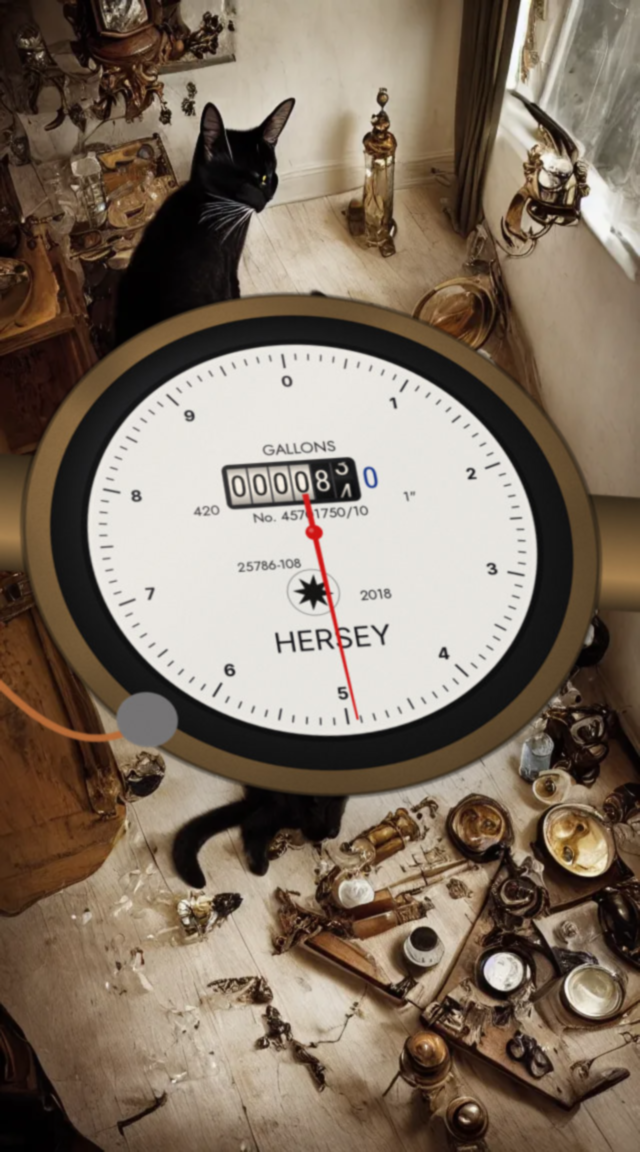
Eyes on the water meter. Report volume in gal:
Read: 834.9 gal
